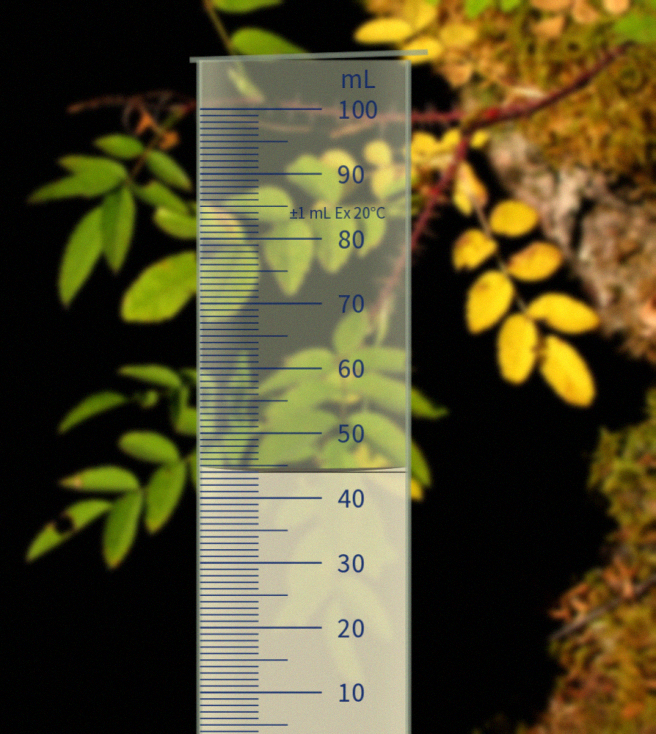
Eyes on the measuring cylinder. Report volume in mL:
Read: 44 mL
